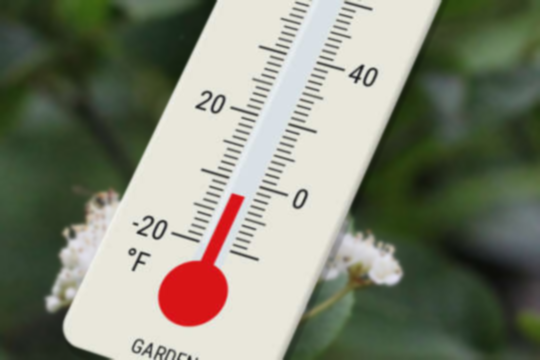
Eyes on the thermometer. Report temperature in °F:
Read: -4 °F
